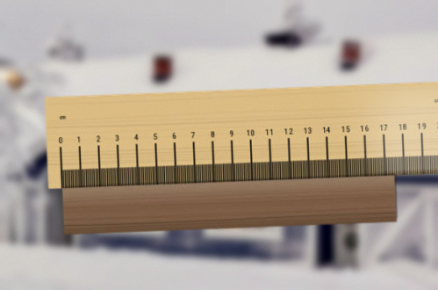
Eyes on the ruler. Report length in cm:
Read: 17.5 cm
